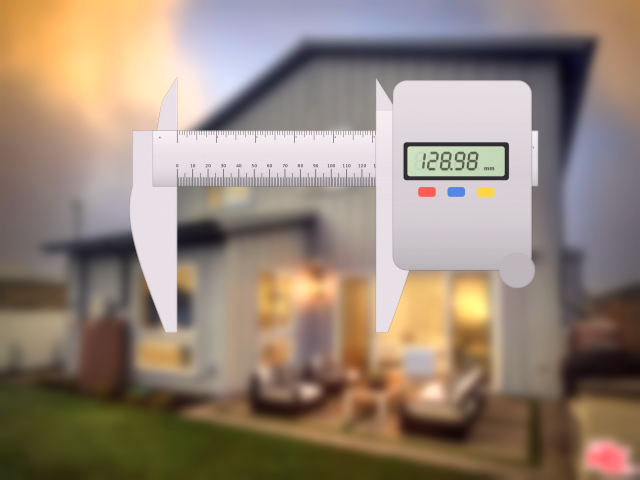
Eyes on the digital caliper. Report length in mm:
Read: 128.98 mm
